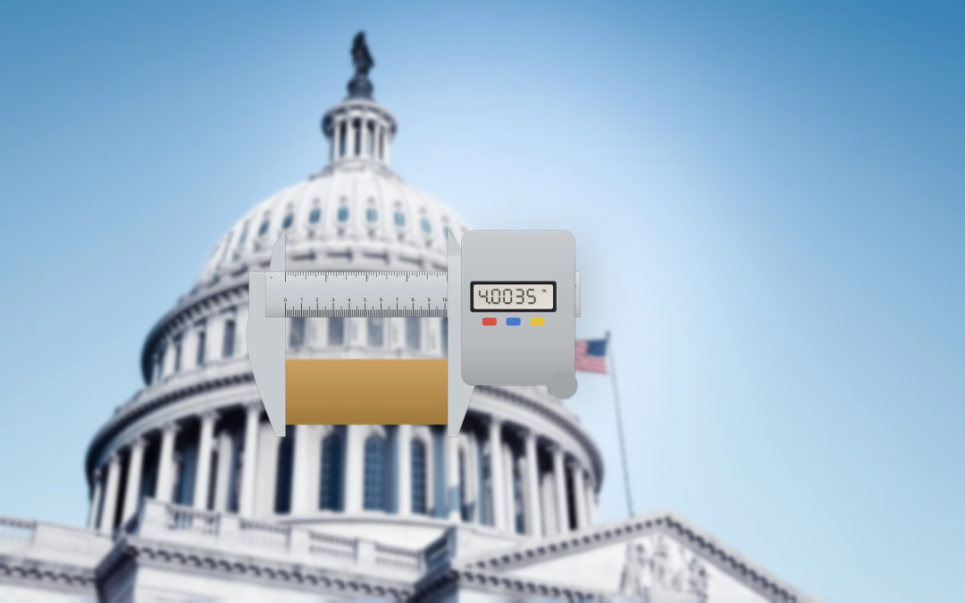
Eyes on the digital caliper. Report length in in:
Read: 4.0035 in
